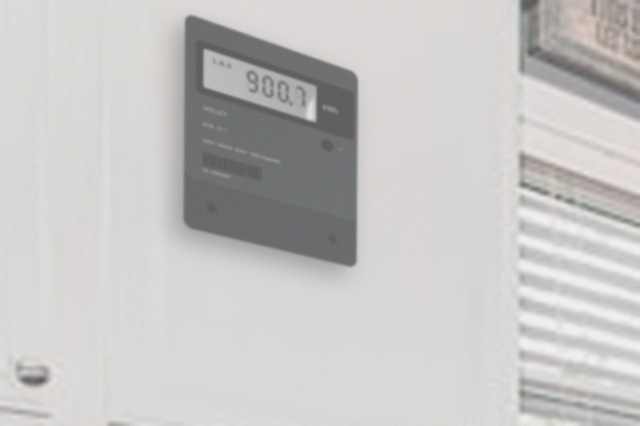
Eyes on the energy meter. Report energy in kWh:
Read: 900.7 kWh
